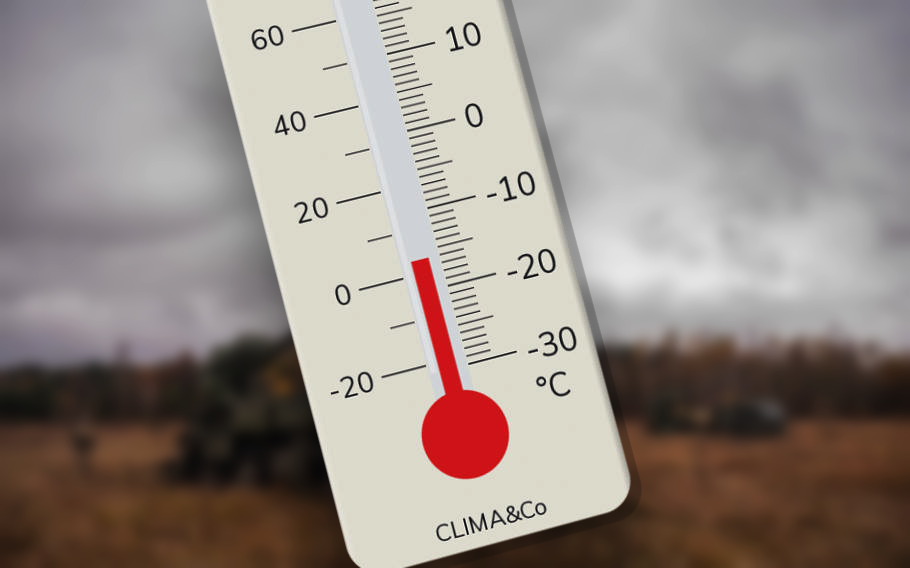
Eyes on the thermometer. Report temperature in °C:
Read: -16 °C
